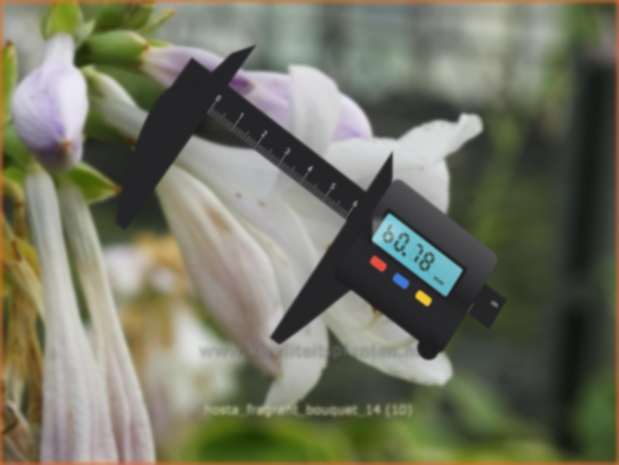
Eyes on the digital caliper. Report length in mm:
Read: 60.78 mm
